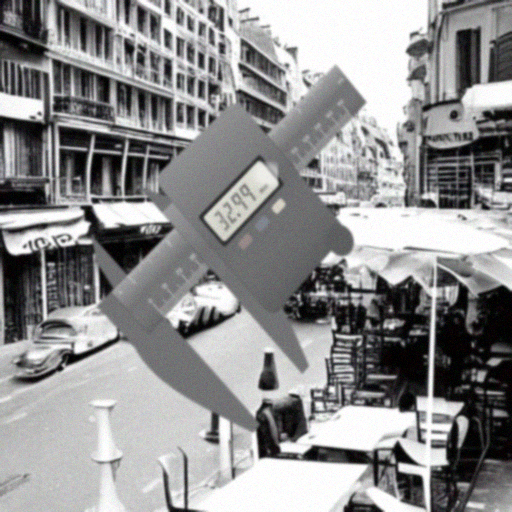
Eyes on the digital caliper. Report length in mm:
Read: 32.99 mm
